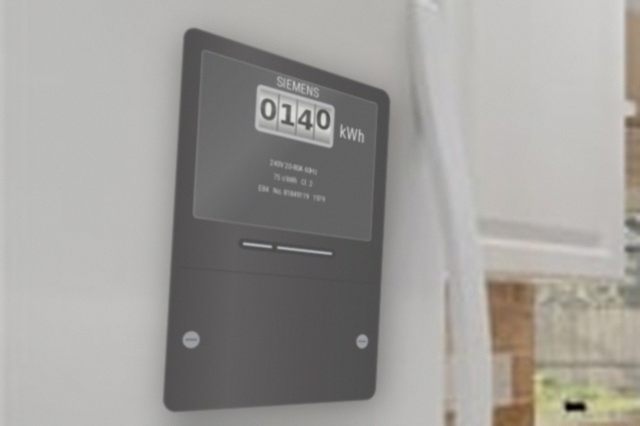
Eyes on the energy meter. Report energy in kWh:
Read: 140 kWh
